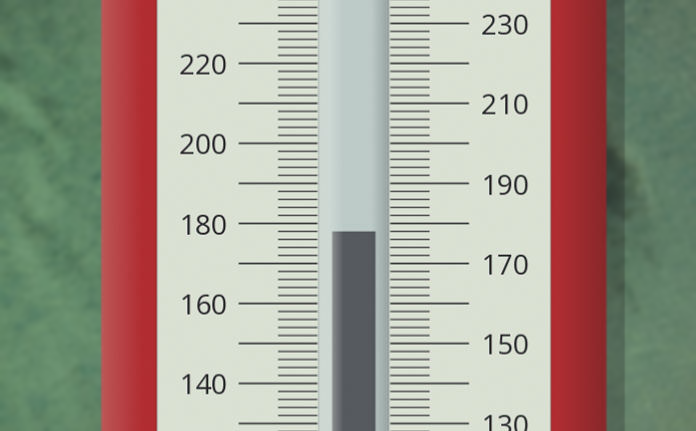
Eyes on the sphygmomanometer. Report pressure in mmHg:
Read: 178 mmHg
